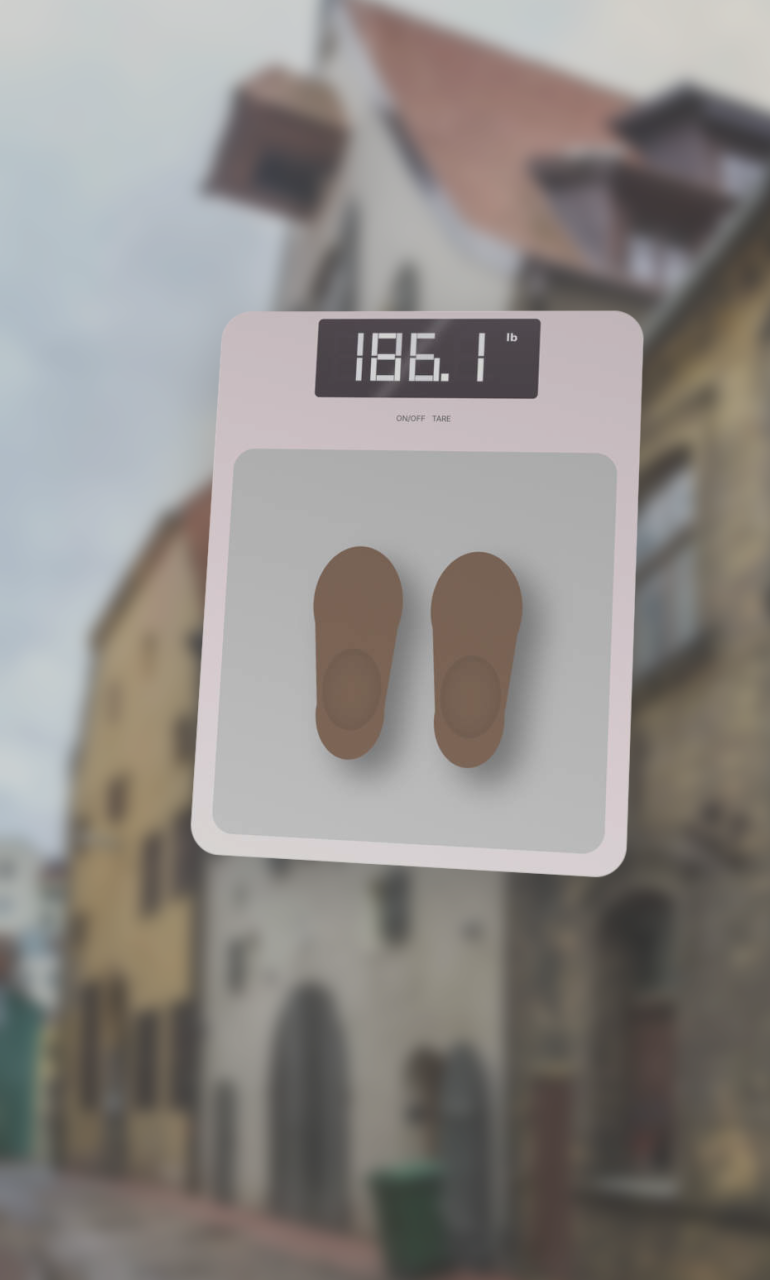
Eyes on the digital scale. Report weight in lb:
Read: 186.1 lb
